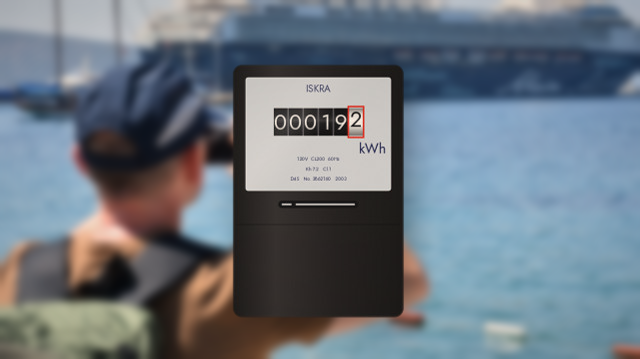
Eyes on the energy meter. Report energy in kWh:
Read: 19.2 kWh
